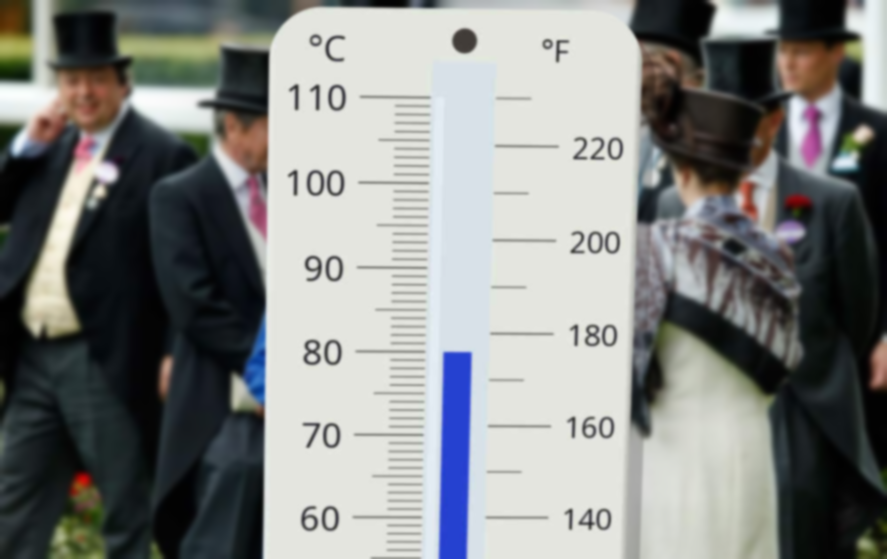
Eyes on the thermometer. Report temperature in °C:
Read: 80 °C
